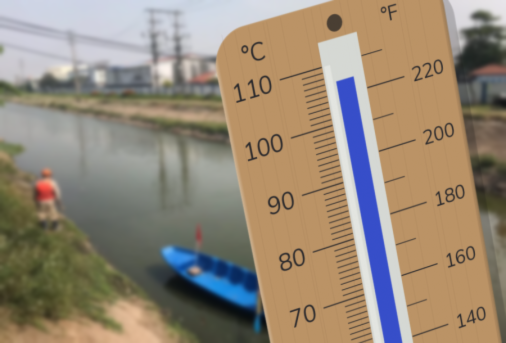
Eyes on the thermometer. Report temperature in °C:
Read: 107 °C
